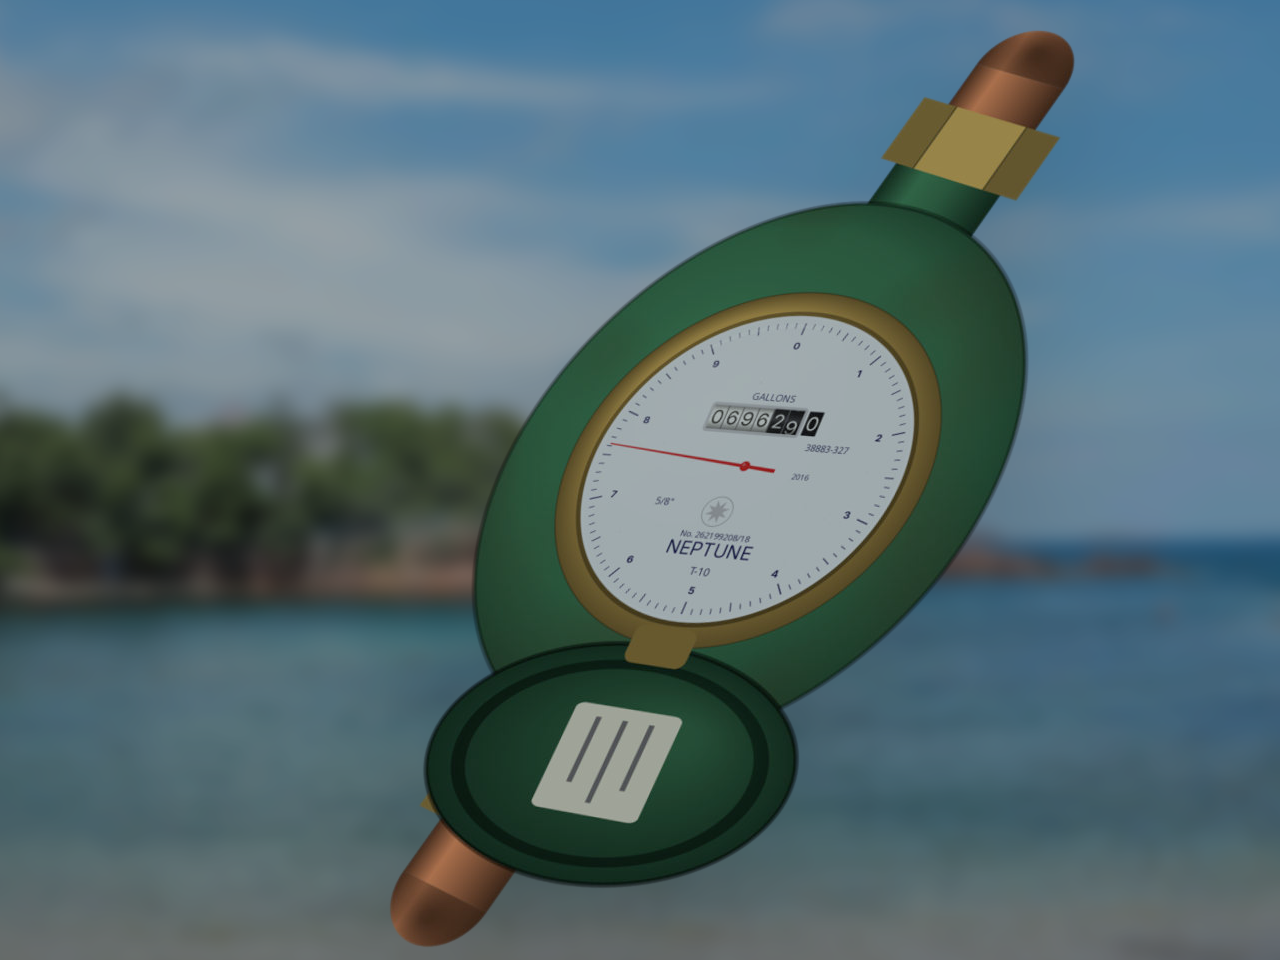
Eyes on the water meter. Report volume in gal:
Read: 696287.6 gal
